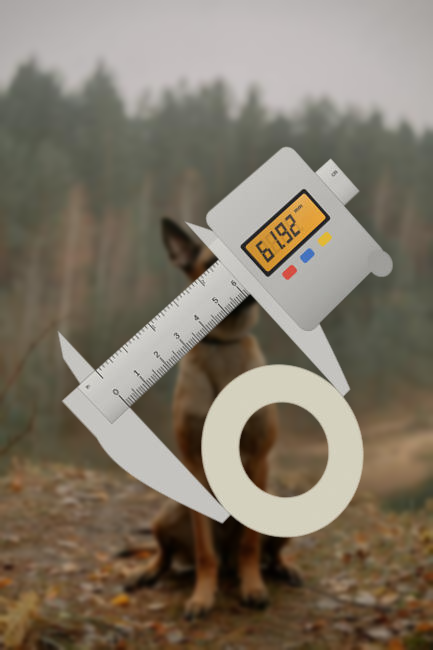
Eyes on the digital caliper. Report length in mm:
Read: 61.92 mm
